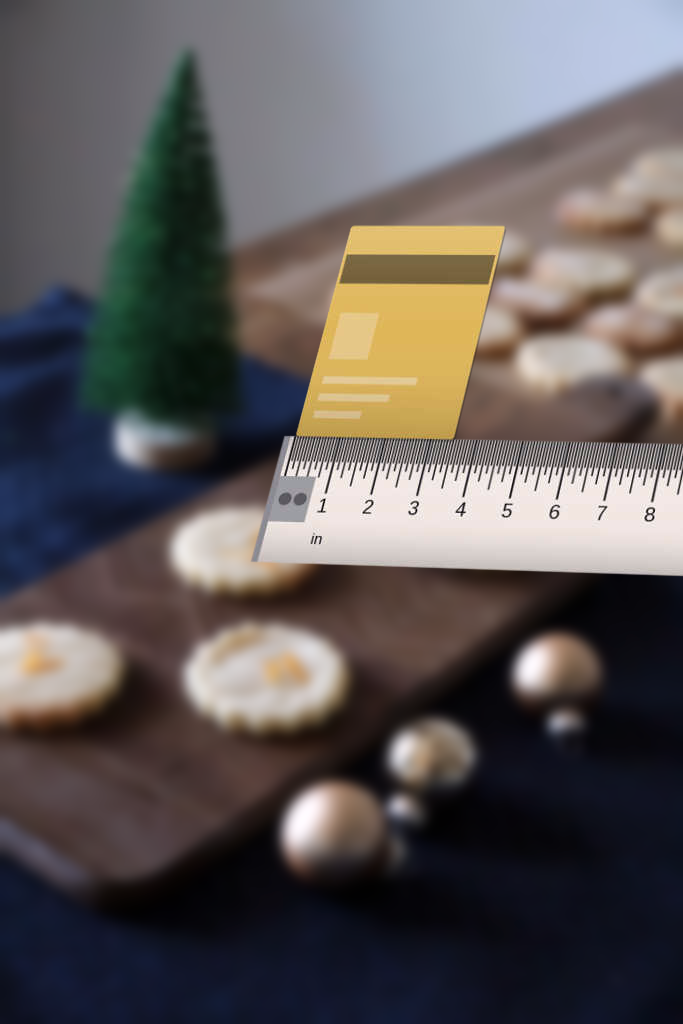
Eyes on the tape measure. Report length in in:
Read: 3.5 in
